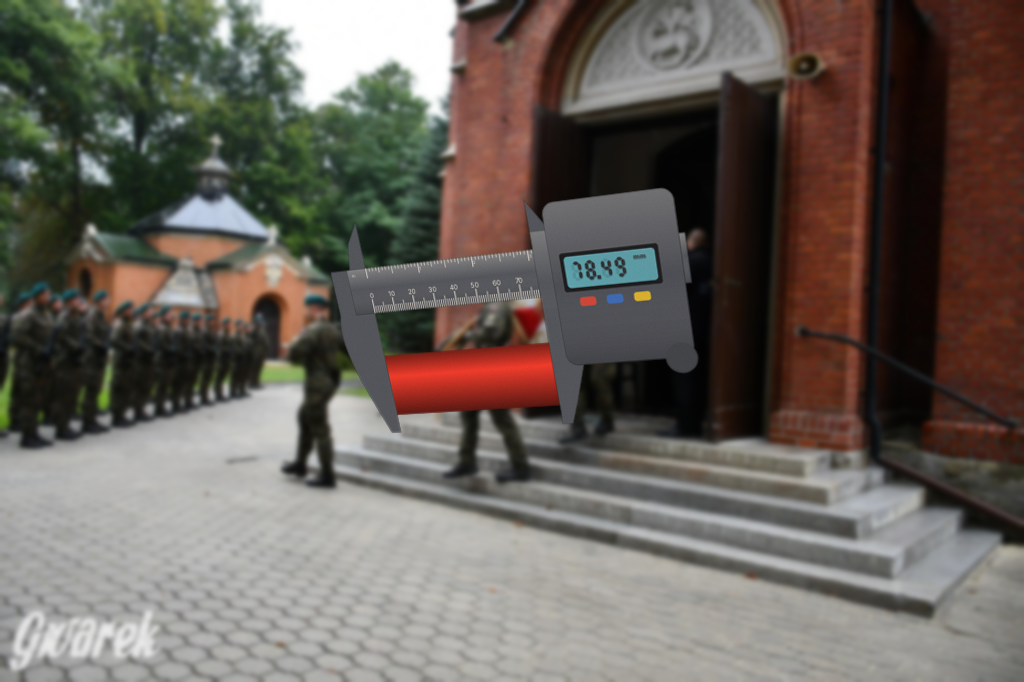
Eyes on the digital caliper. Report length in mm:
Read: 78.49 mm
